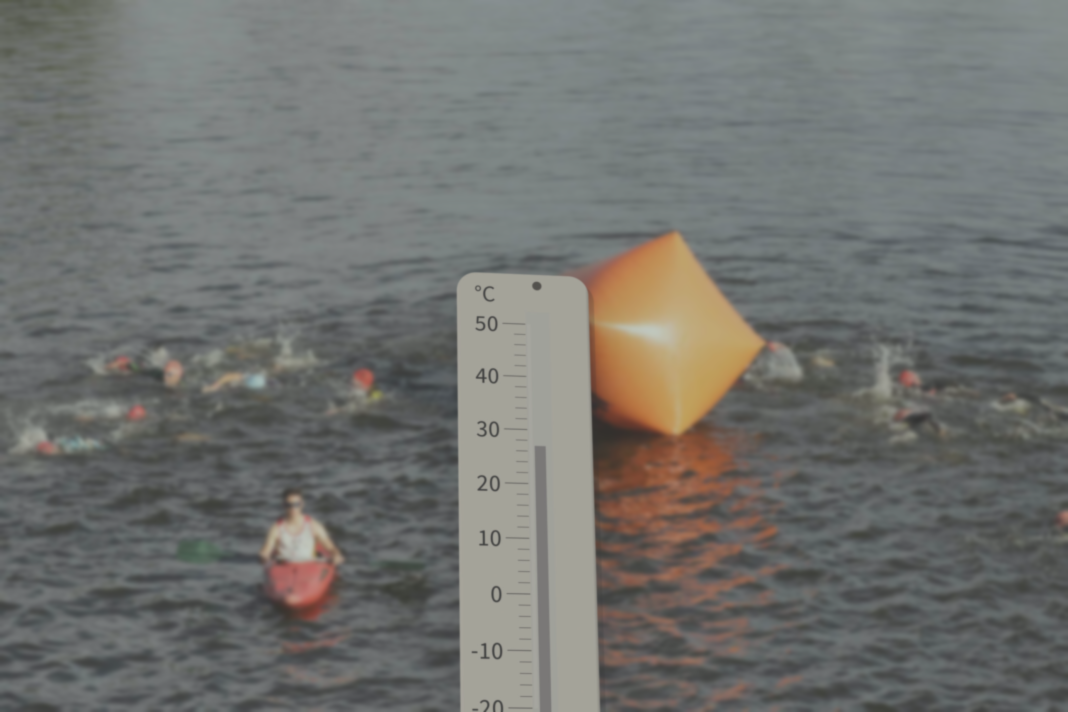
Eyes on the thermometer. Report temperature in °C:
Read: 27 °C
